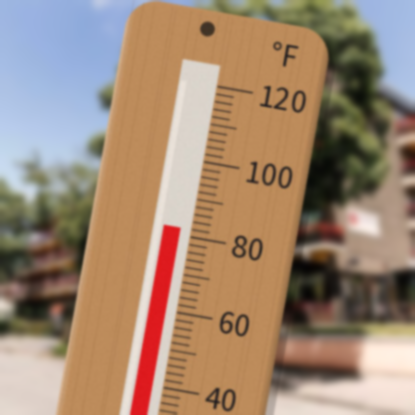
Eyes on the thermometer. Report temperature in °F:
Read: 82 °F
